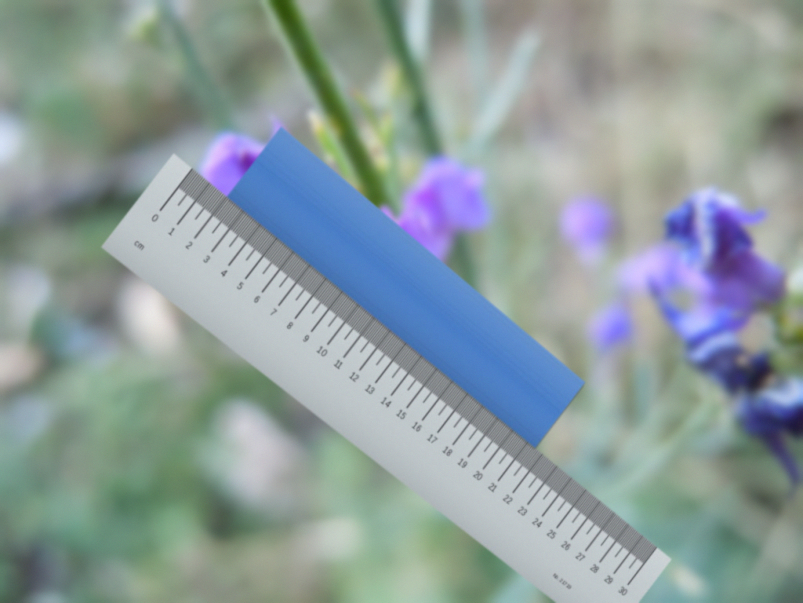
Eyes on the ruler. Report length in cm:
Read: 19.5 cm
